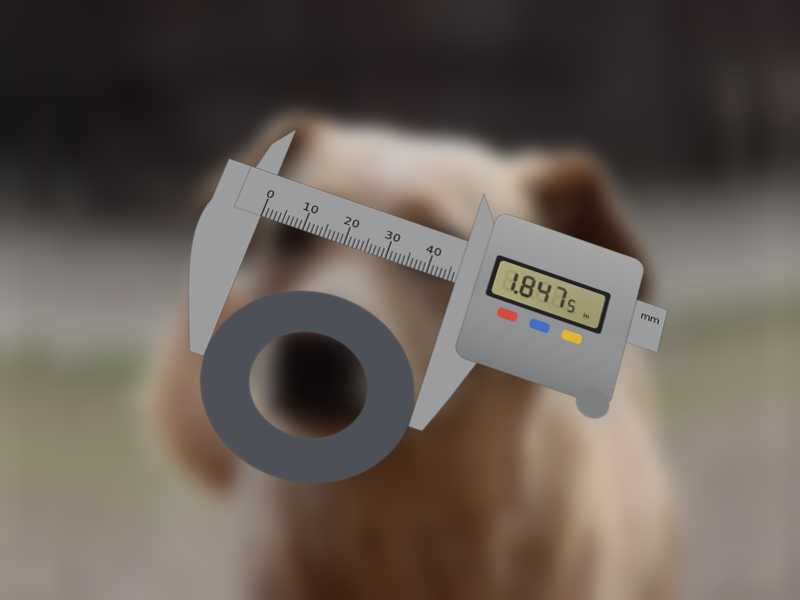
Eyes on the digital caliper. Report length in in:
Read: 1.8475 in
